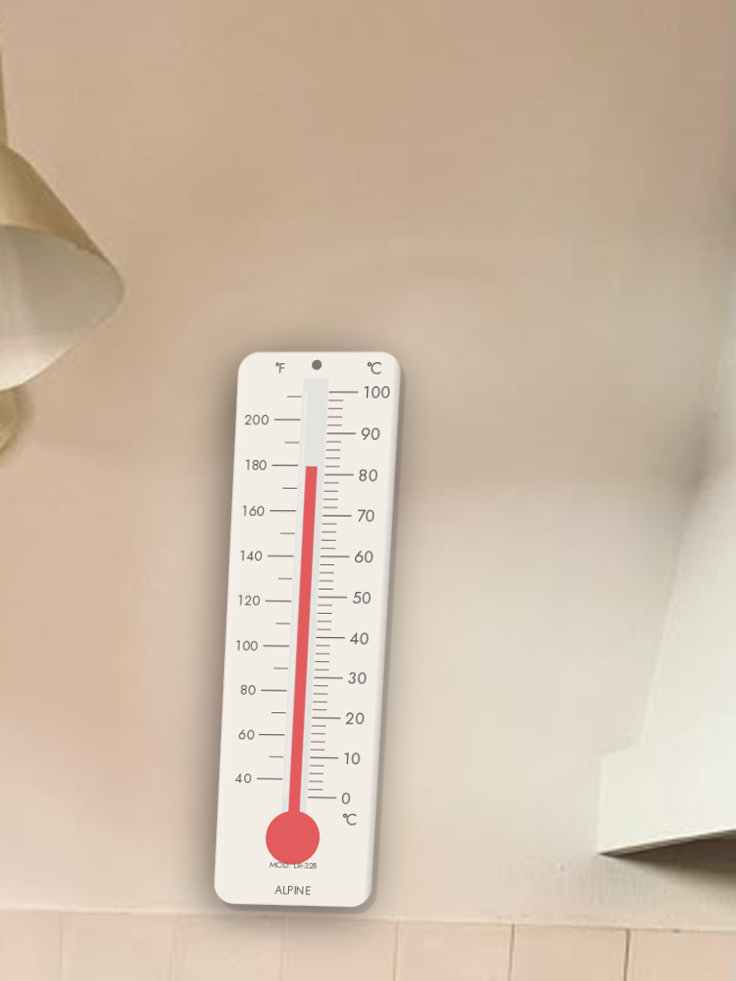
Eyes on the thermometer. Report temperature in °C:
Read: 82 °C
